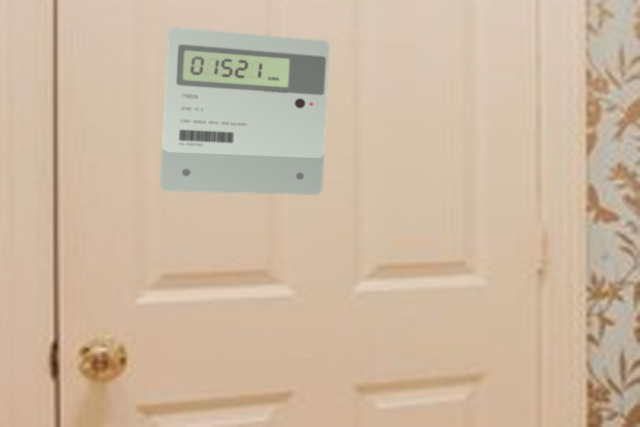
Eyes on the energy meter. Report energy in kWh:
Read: 1521 kWh
